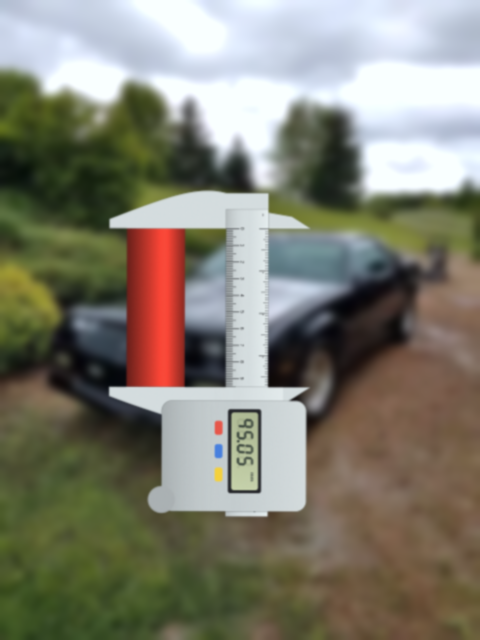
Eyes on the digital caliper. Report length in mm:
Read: 95.05 mm
